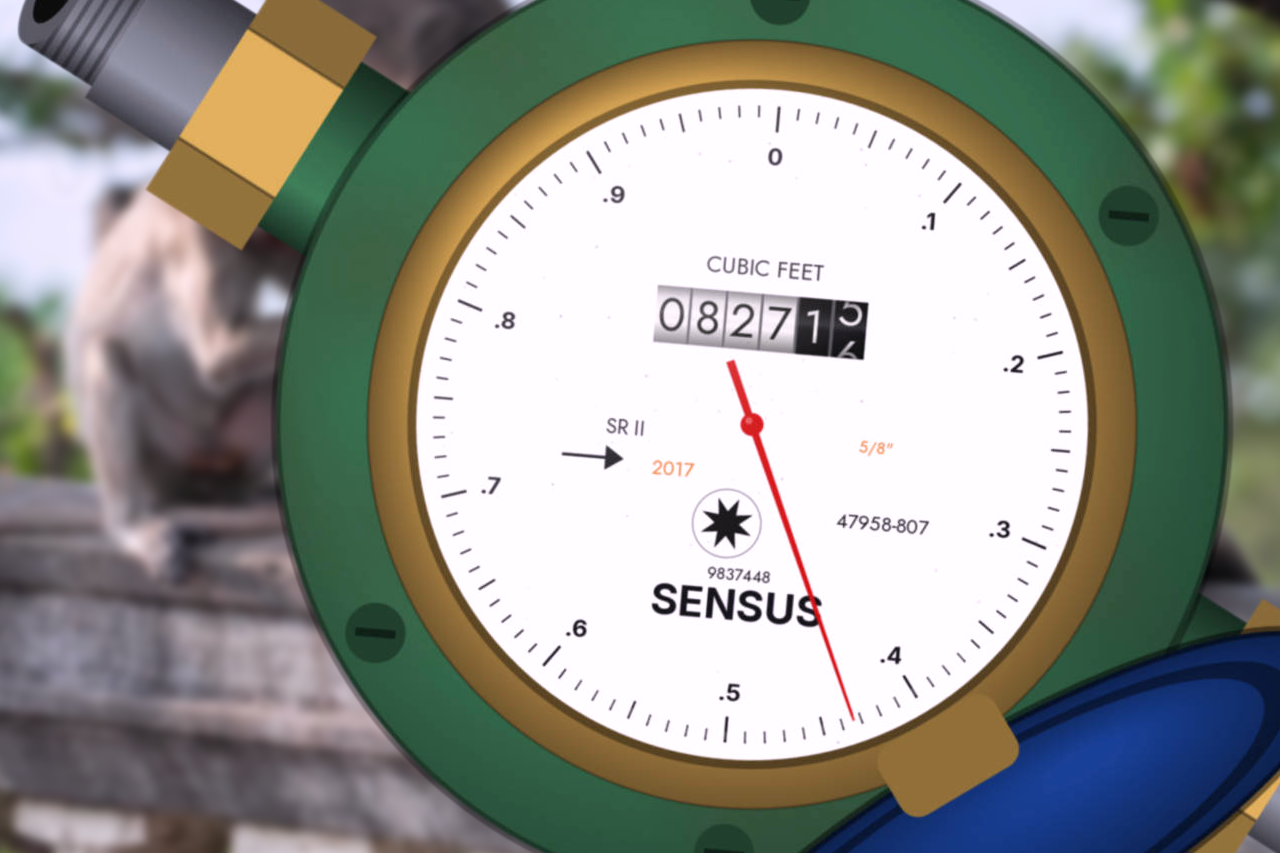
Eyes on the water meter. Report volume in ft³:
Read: 82715.43 ft³
